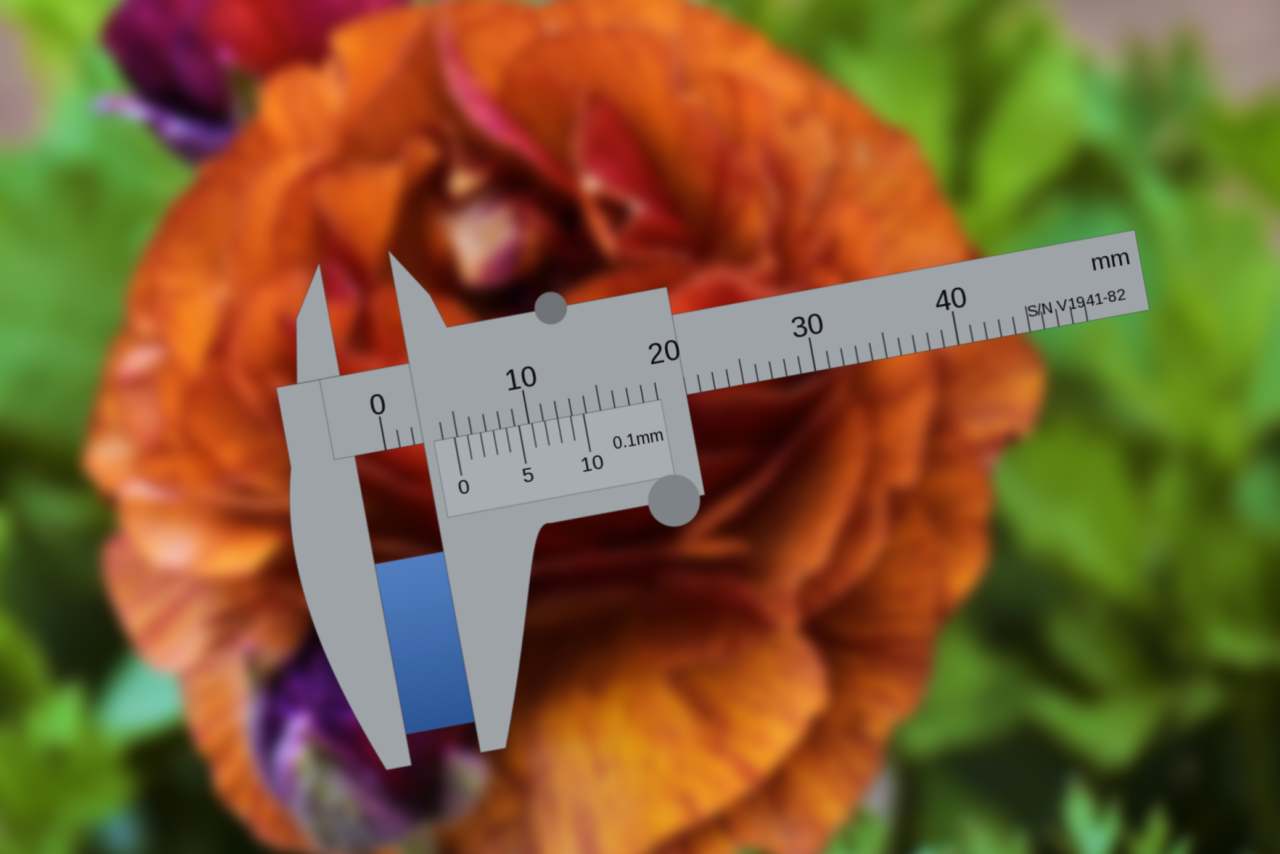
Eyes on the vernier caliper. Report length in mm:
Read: 4.8 mm
